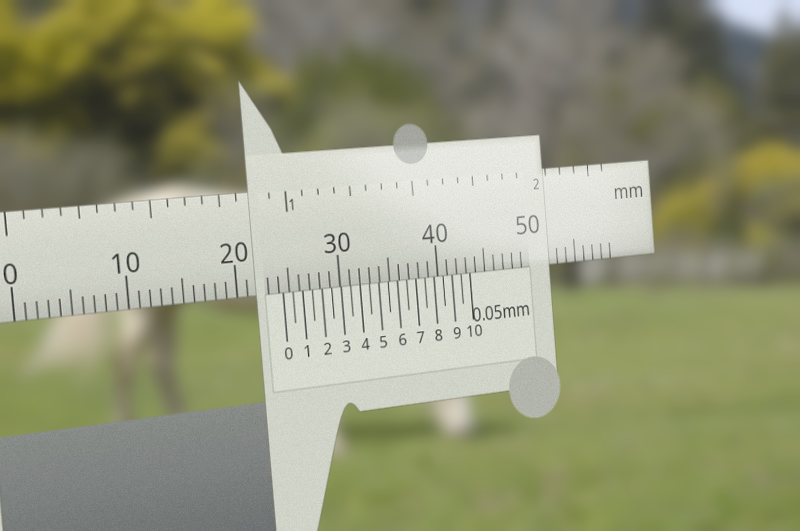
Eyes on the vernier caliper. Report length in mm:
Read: 24.4 mm
